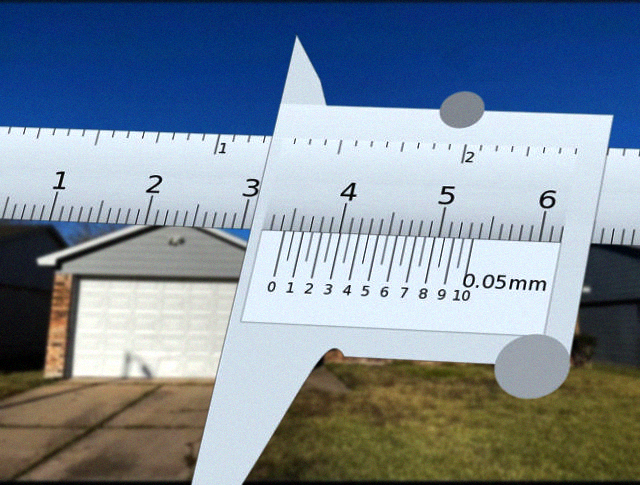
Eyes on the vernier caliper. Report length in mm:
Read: 34.4 mm
